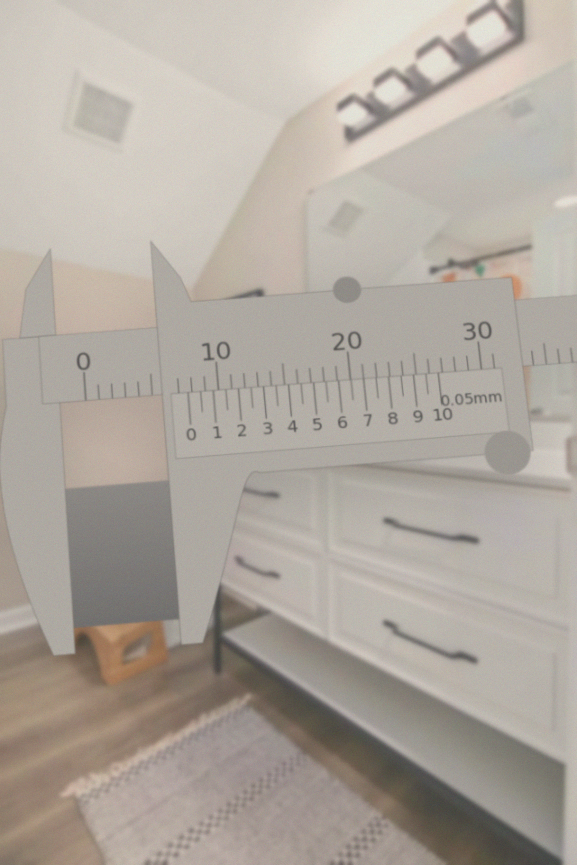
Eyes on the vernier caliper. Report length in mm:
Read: 7.7 mm
